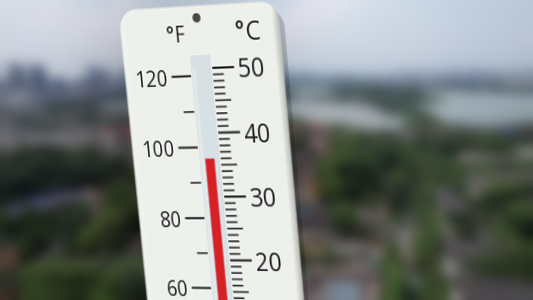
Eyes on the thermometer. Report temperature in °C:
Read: 36 °C
